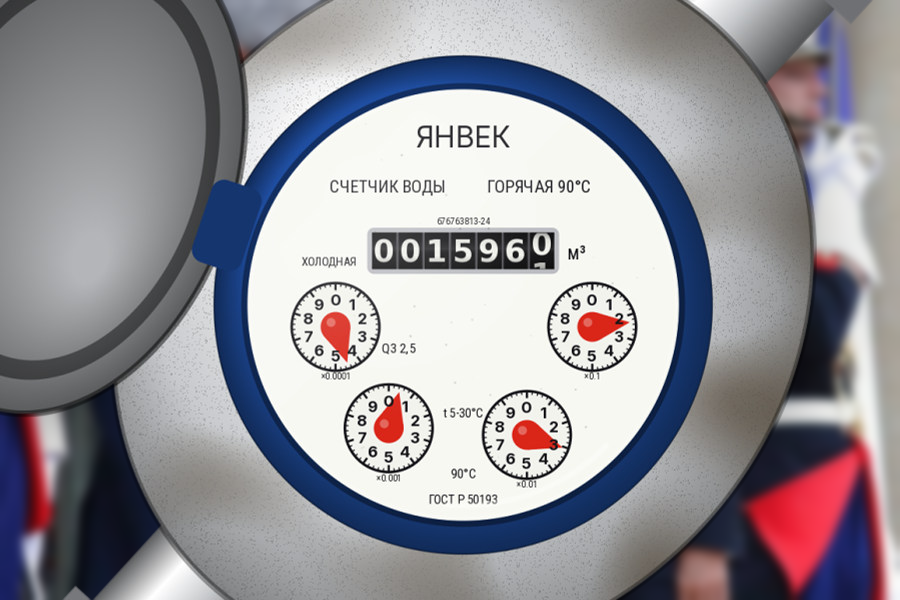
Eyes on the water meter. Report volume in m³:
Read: 15960.2304 m³
